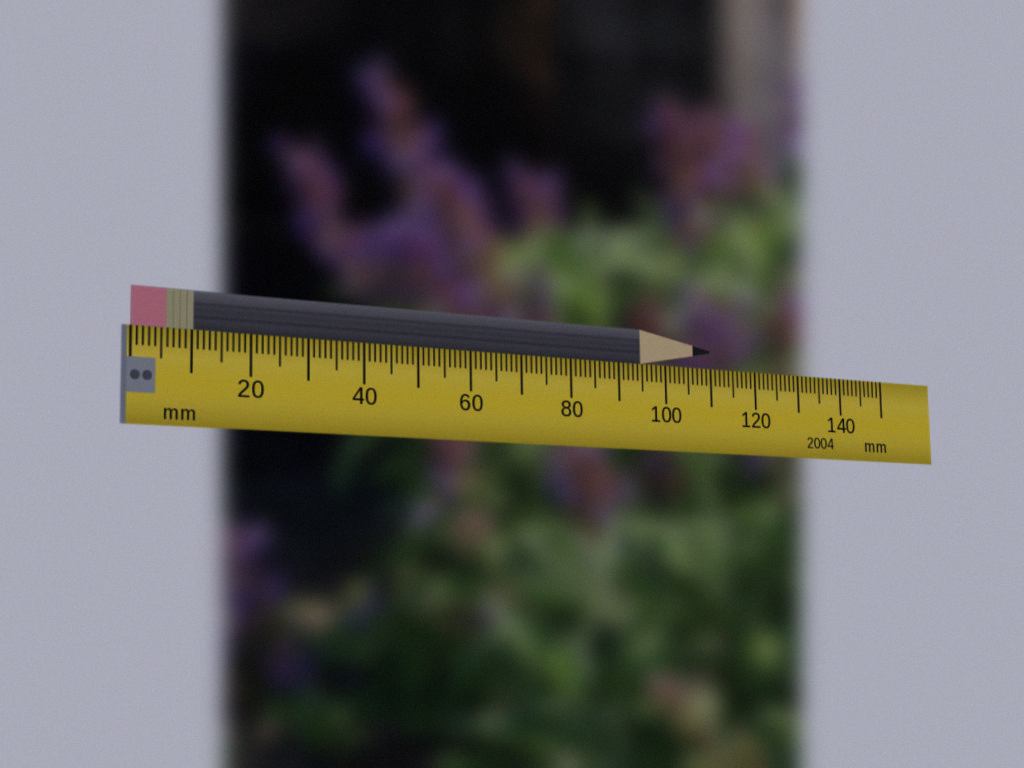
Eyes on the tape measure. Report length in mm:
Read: 110 mm
